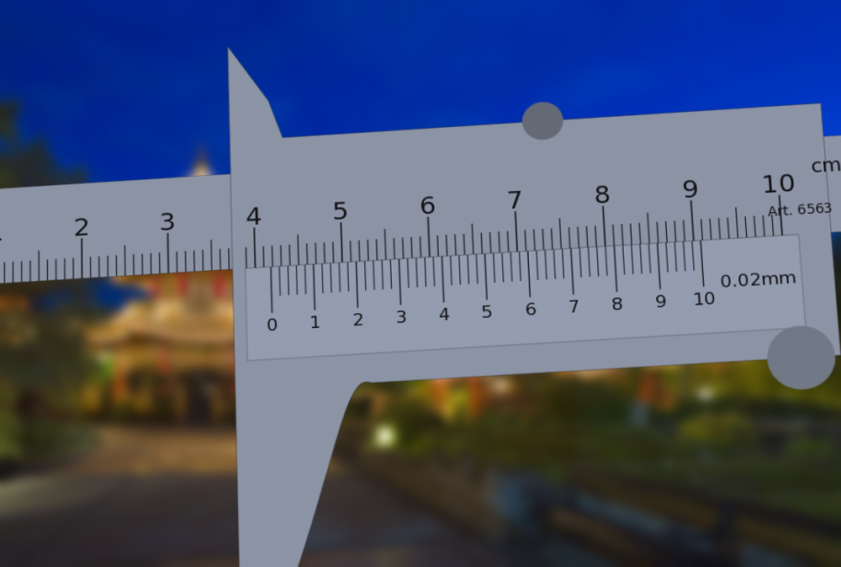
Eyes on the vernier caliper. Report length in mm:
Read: 41.8 mm
